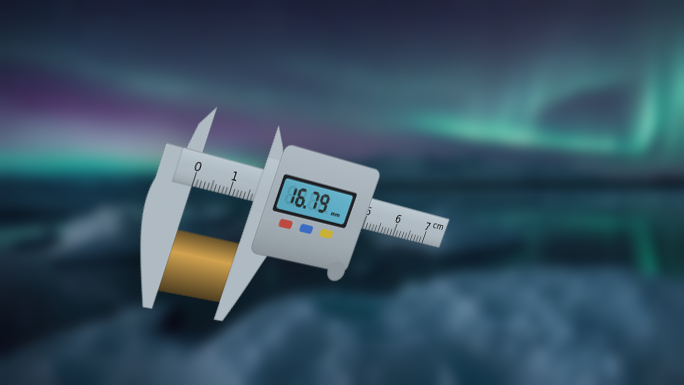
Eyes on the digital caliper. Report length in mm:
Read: 16.79 mm
